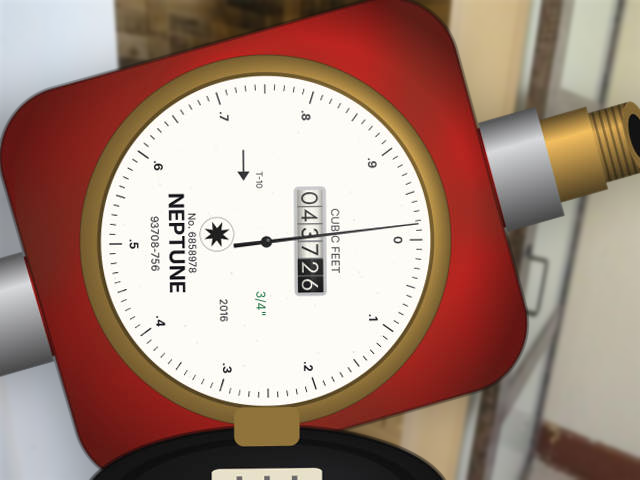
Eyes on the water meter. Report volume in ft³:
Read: 43725.98 ft³
